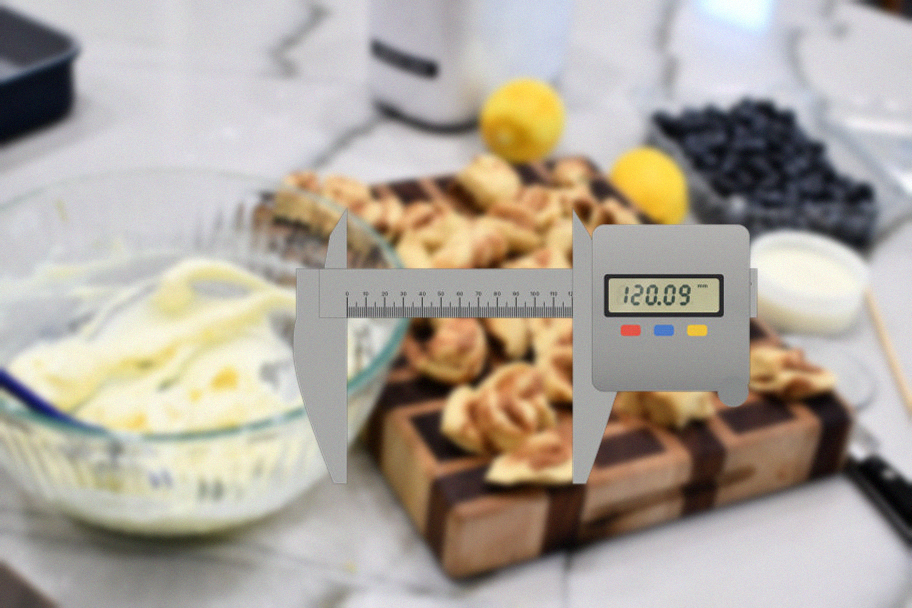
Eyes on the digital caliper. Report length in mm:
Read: 120.09 mm
